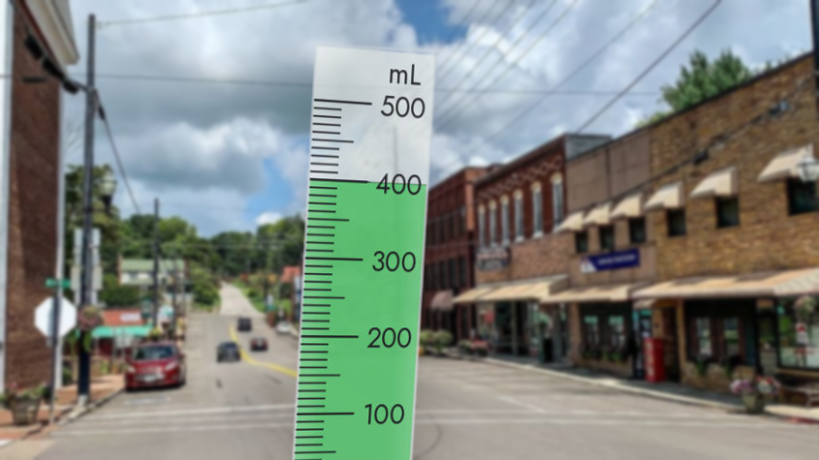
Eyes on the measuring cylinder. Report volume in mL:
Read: 400 mL
